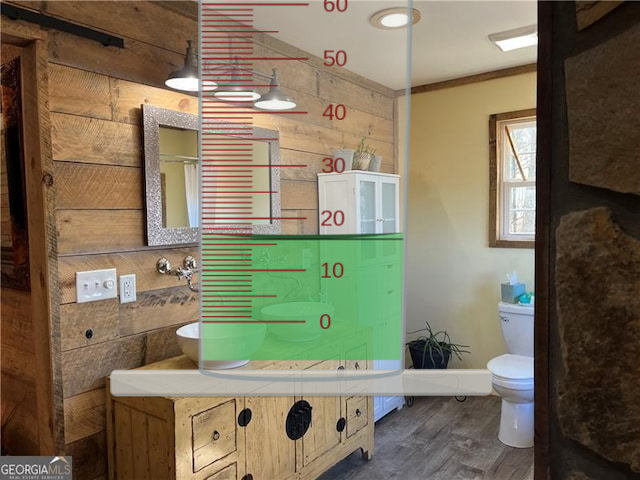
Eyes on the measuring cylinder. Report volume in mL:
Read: 16 mL
